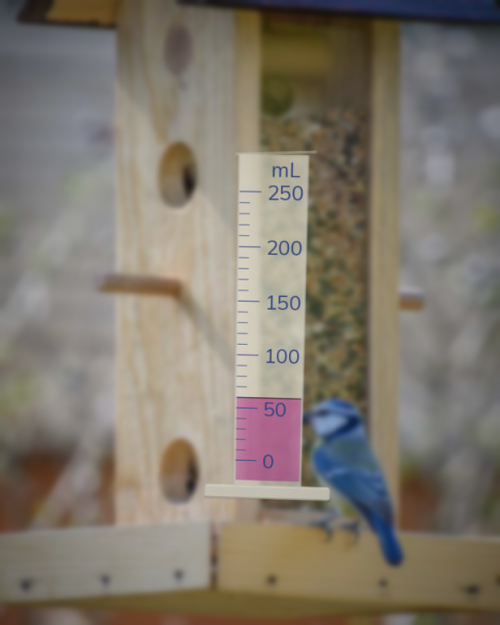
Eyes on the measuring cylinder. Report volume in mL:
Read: 60 mL
